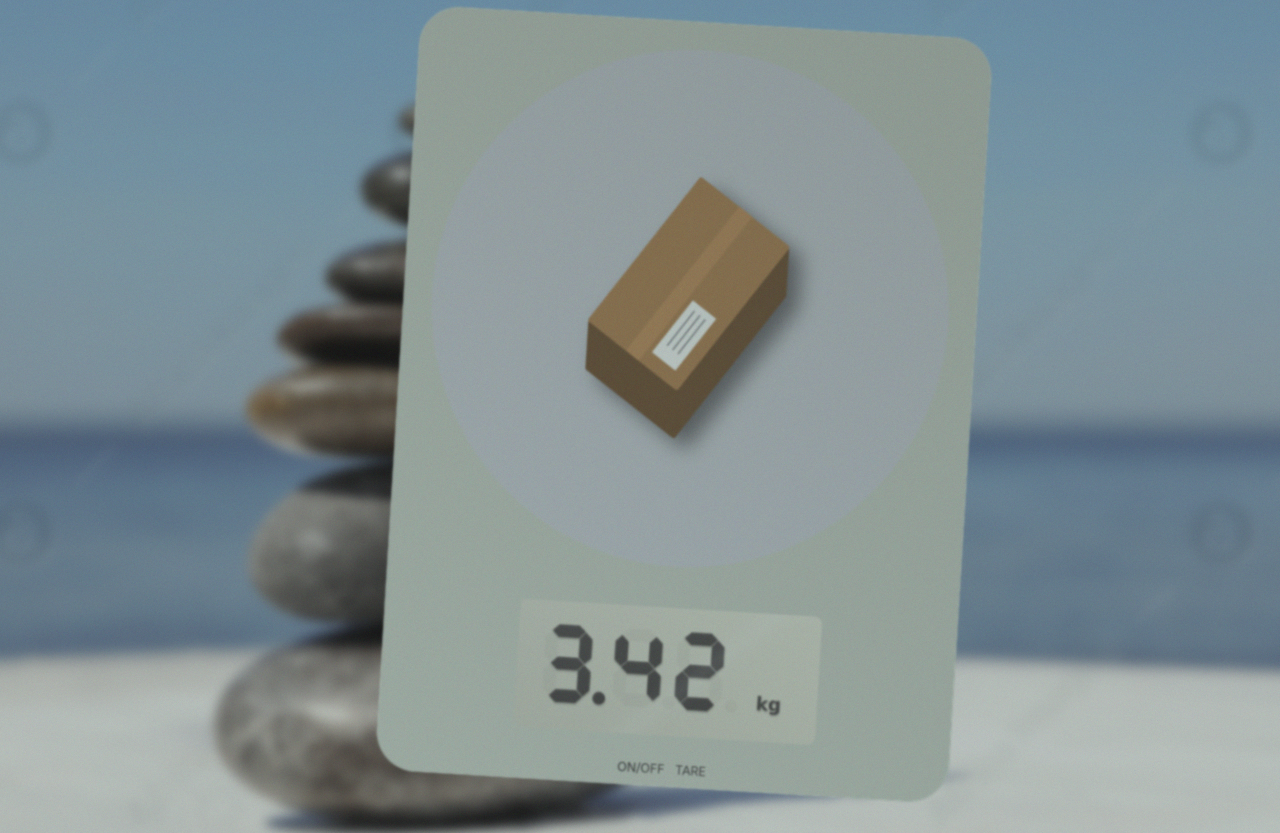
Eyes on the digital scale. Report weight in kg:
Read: 3.42 kg
